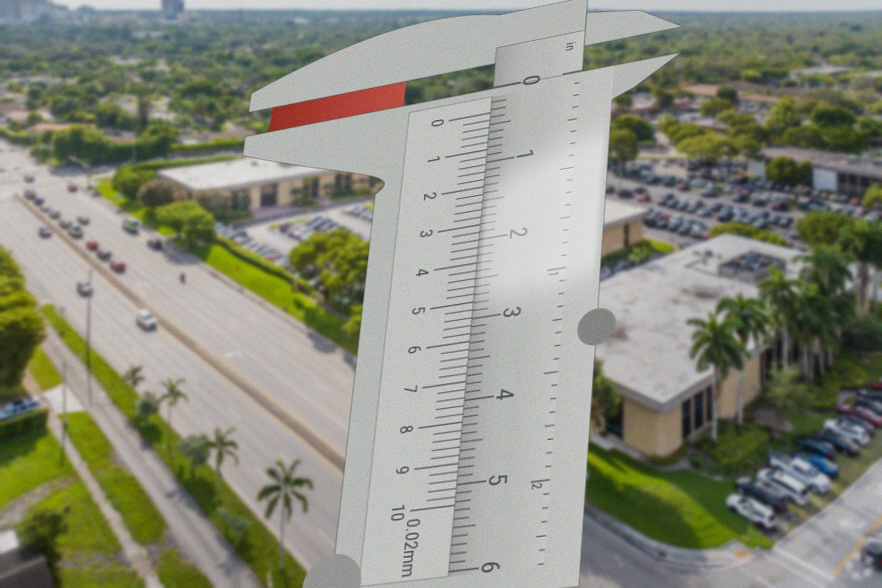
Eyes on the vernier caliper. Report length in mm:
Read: 3.4 mm
